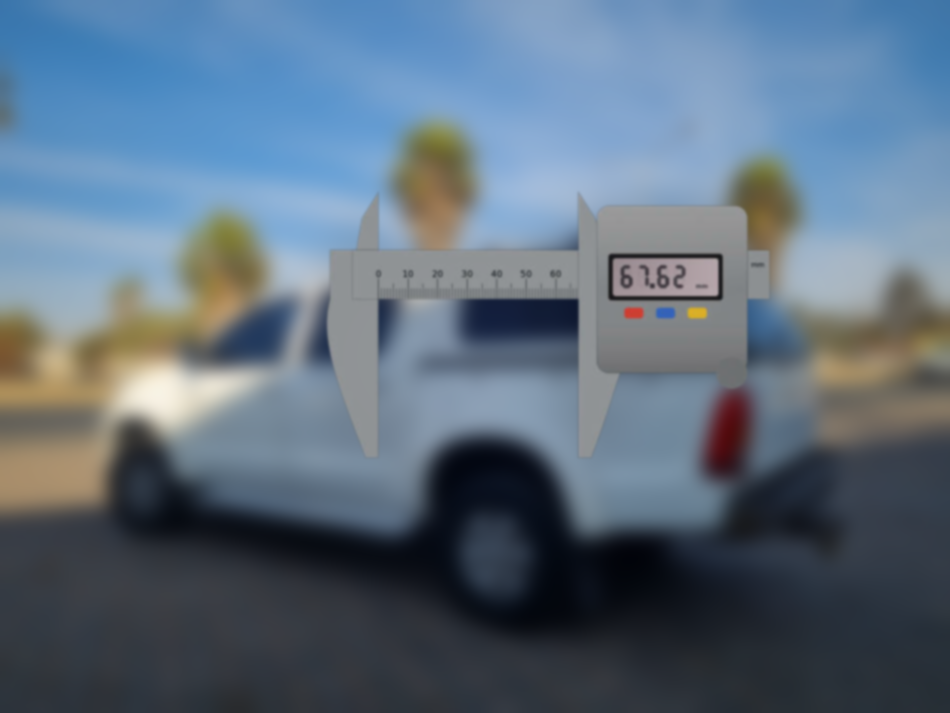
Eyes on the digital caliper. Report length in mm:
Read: 67.62 mm
